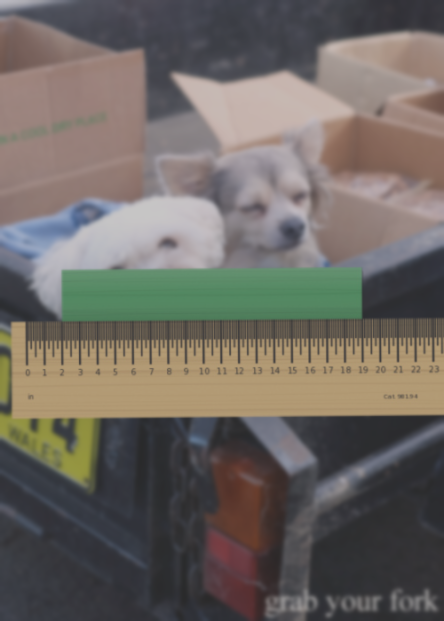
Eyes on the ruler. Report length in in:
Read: 17 in
